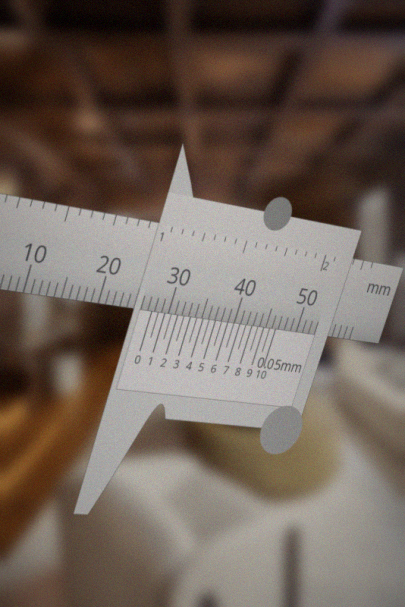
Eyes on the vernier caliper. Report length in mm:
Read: 27.6 mm
